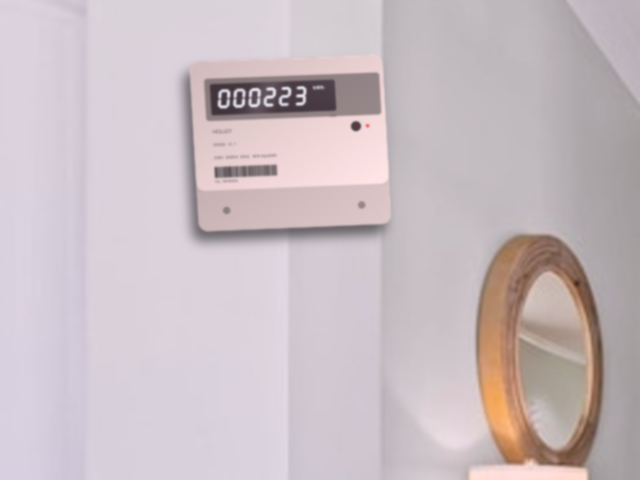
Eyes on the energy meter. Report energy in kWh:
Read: 223 kWh
